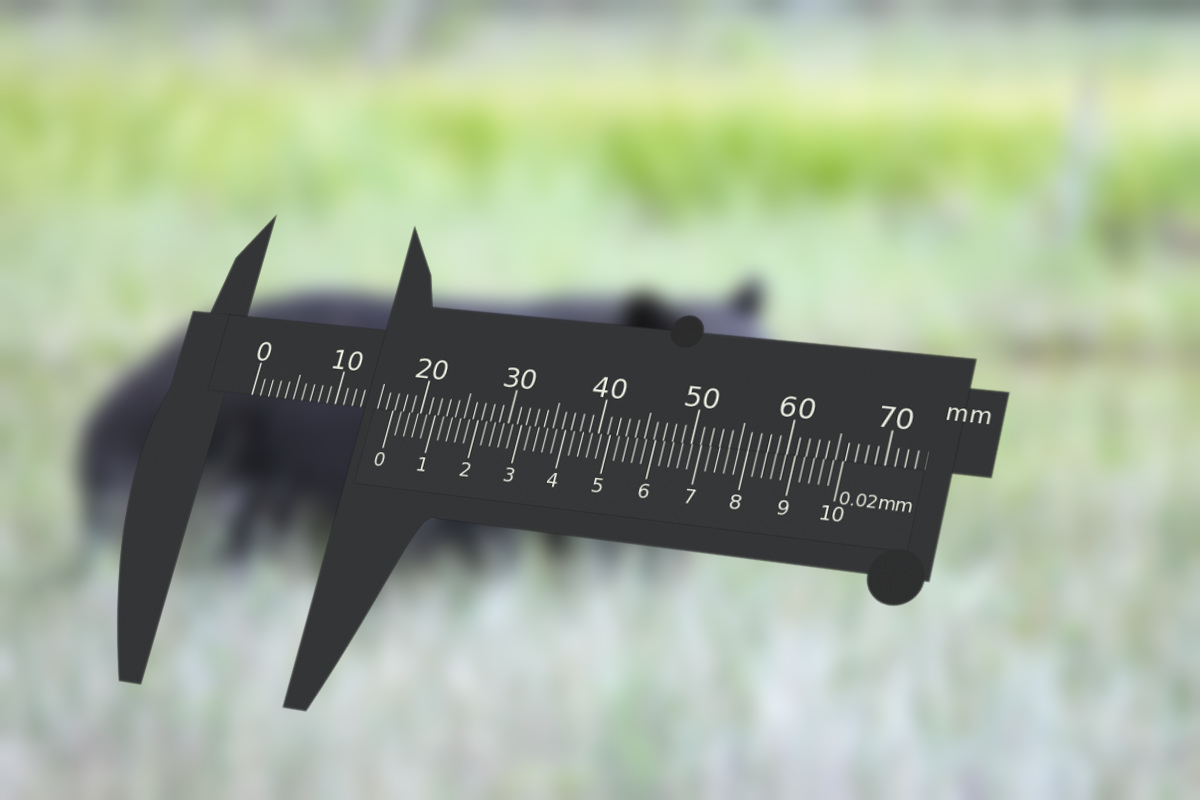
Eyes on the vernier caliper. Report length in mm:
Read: 16.8 mm
